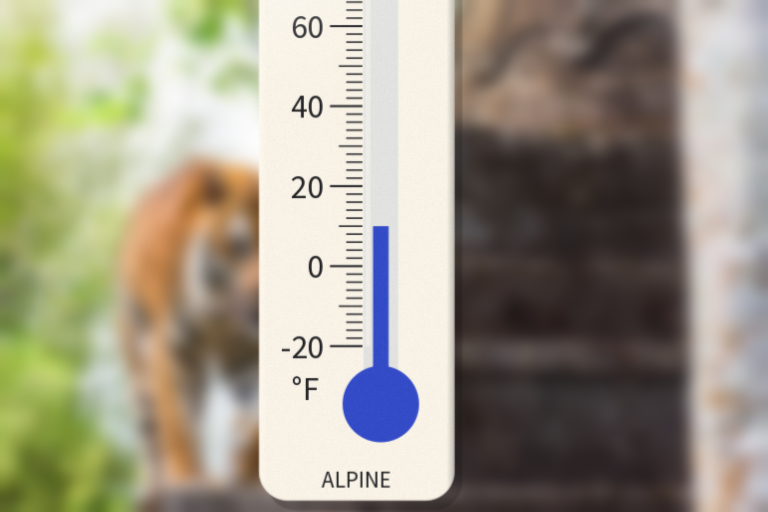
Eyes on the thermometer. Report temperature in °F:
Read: 10 °F
